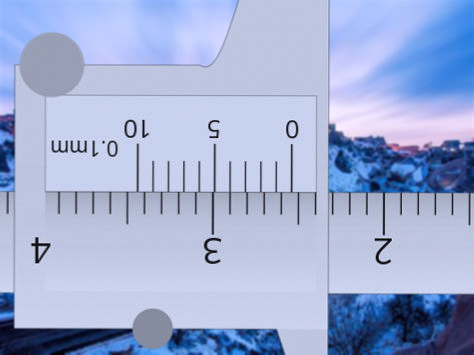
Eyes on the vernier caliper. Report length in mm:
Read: 25.4 mm
